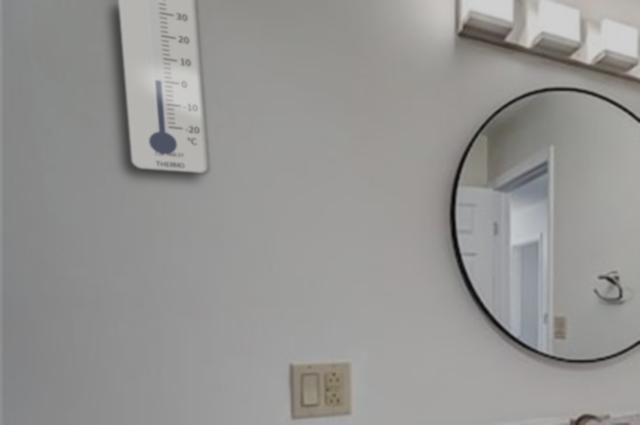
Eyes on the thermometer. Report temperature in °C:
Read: 0 °C
